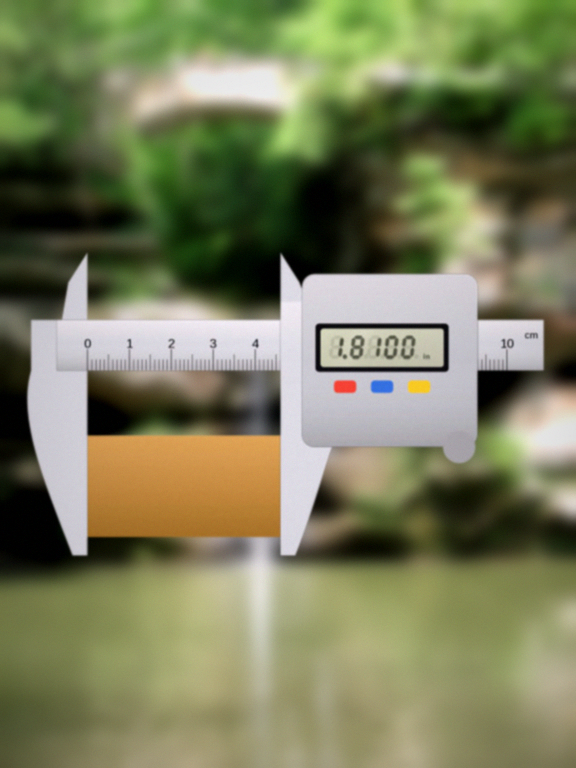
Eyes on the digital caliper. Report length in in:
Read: 1.8100 in
